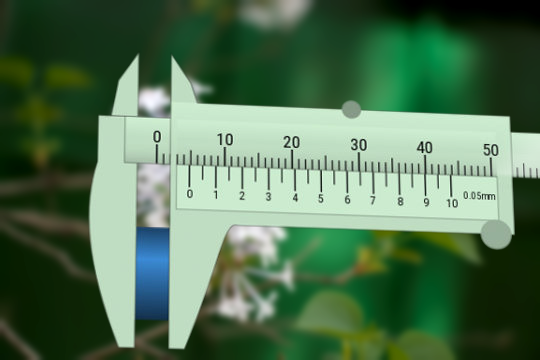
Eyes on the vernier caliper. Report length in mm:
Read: 4.8 mm
